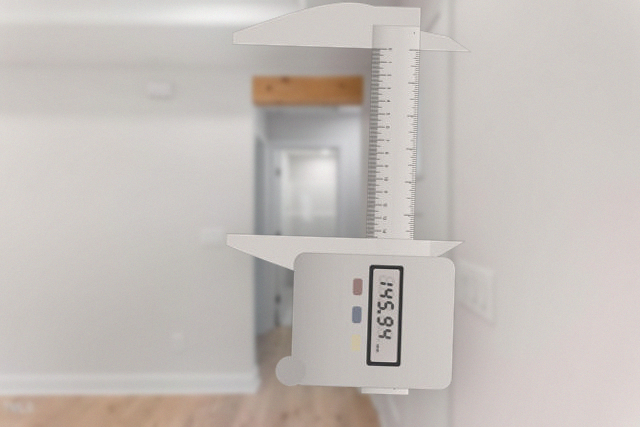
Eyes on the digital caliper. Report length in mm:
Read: 145.94 mm
